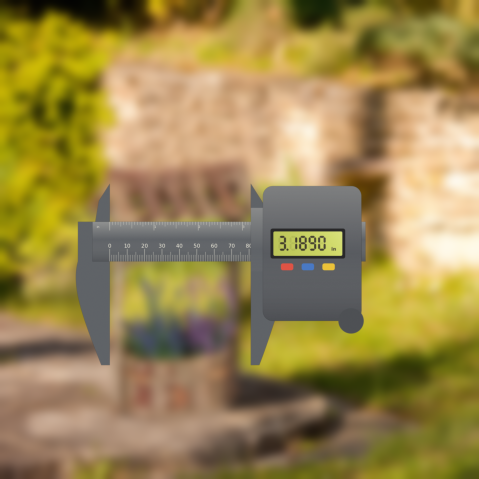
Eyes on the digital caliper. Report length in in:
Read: 3.1890 in
